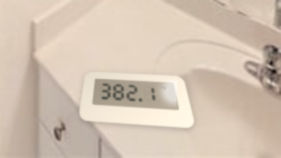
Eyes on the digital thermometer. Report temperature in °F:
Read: 382.1 °F
